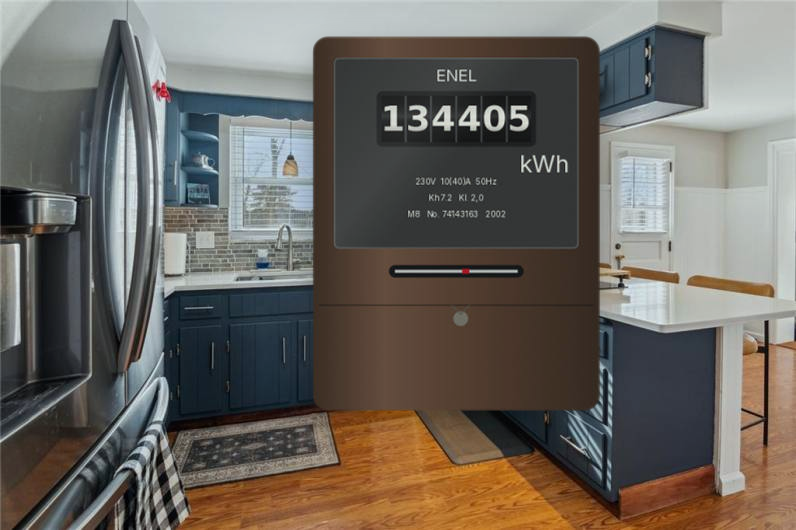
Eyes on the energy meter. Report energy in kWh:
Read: 134405 kWh
